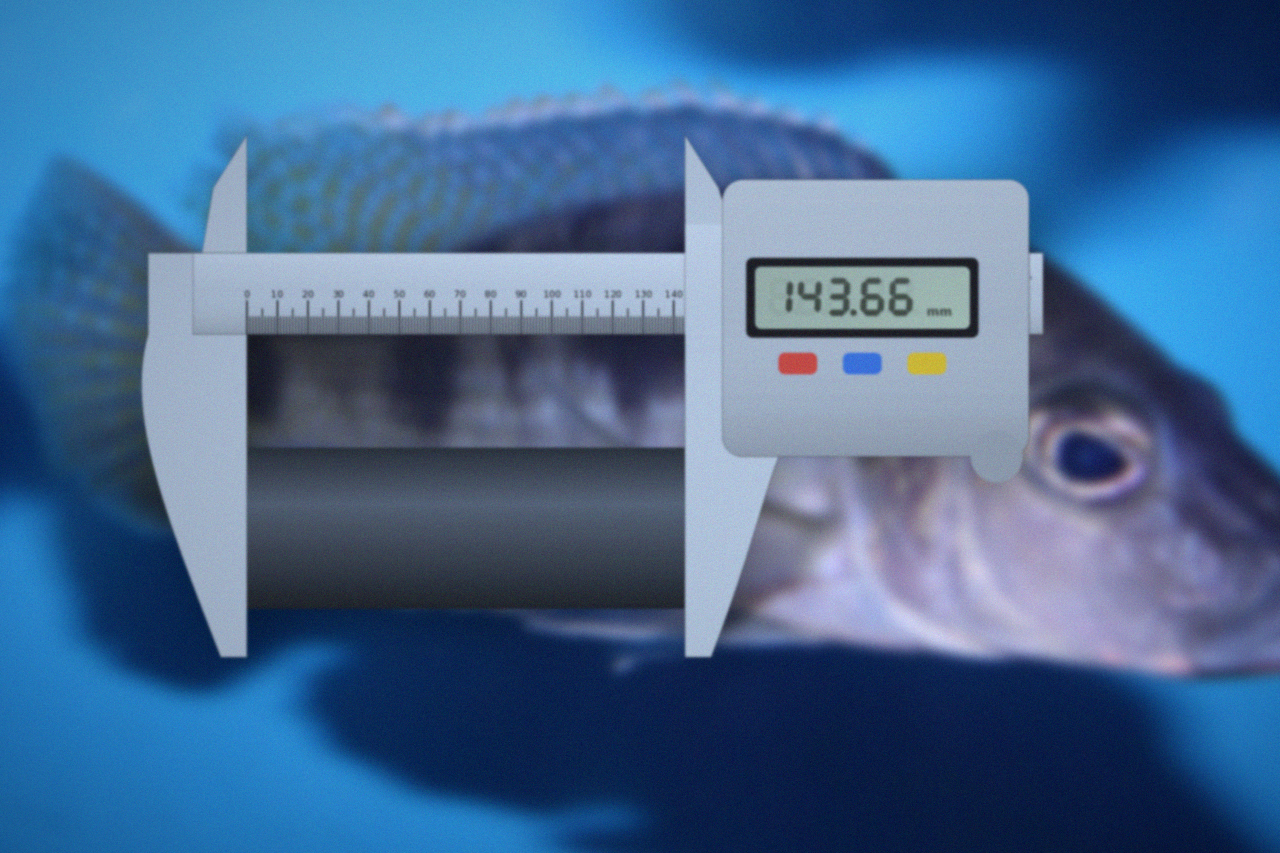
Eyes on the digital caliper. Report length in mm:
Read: 143.66 mm
